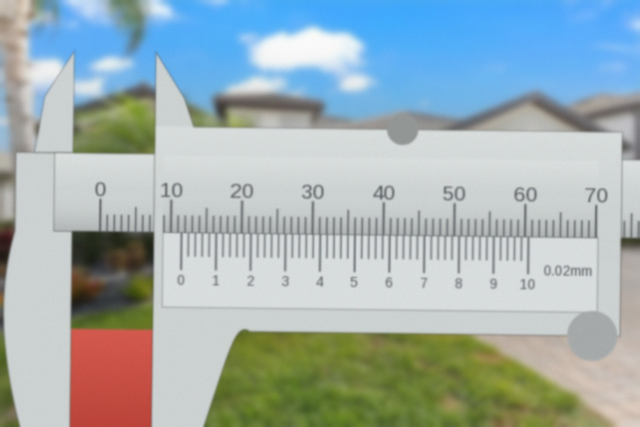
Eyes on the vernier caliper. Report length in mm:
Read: 11.5 mm
